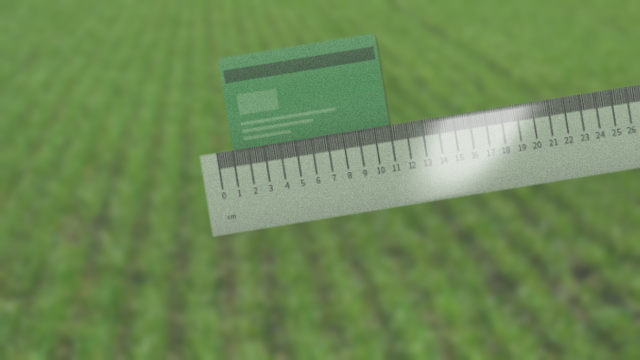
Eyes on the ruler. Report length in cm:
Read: 10 cm
